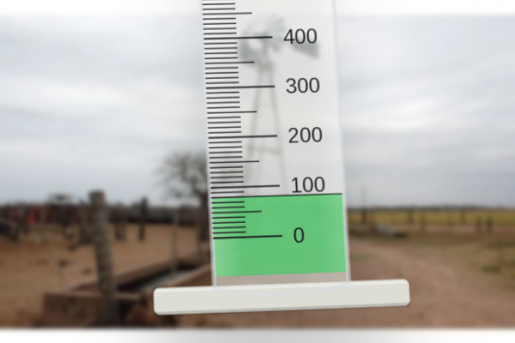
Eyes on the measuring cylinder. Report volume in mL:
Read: 80 mL
